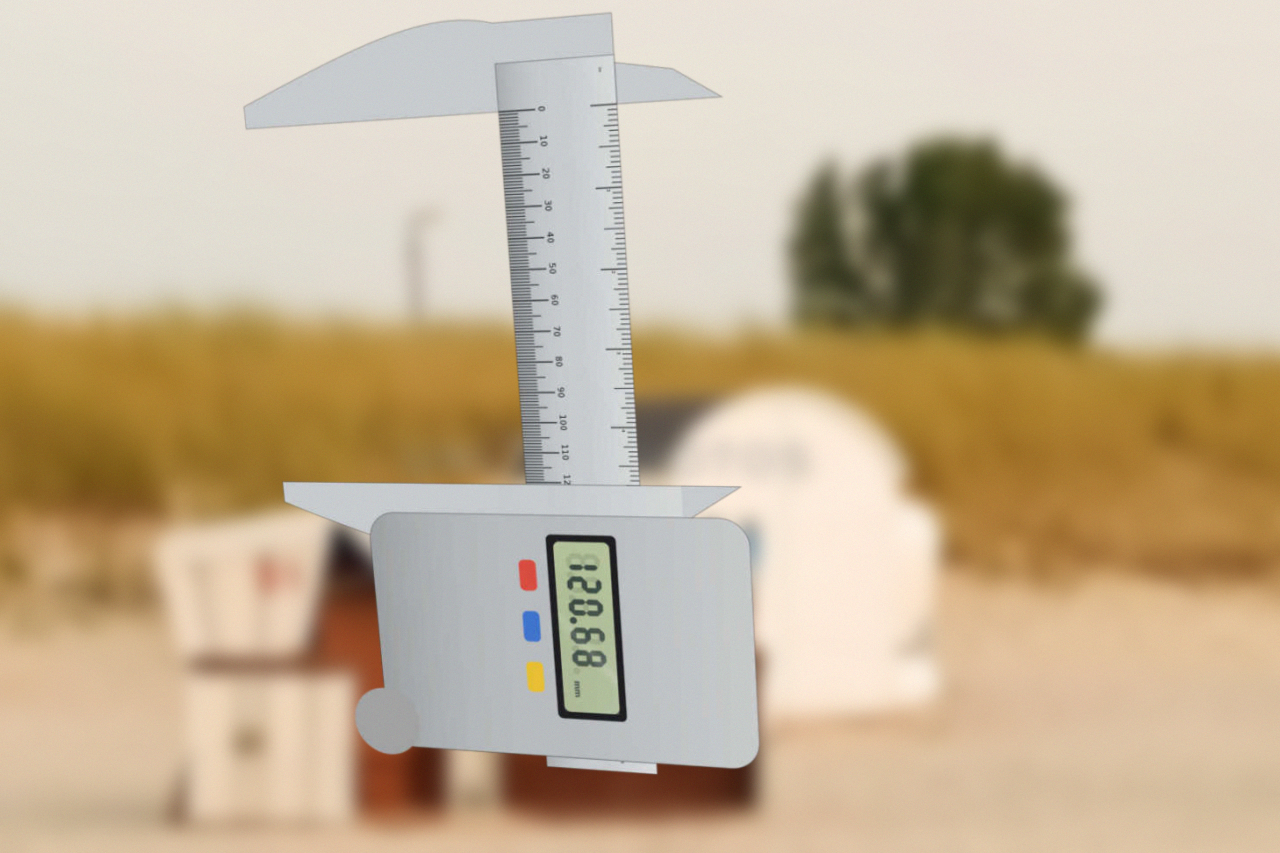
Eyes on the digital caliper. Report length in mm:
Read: 120.68 mm
